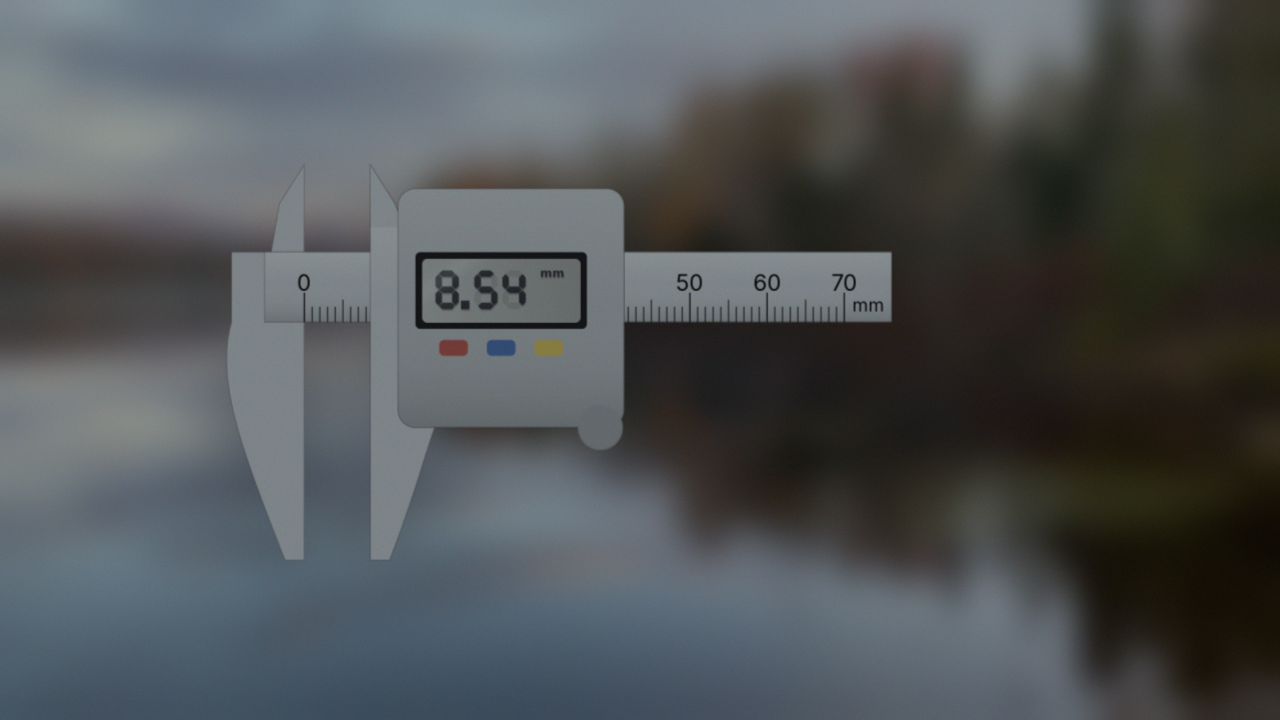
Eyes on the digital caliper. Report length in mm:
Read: 8.54 mm
